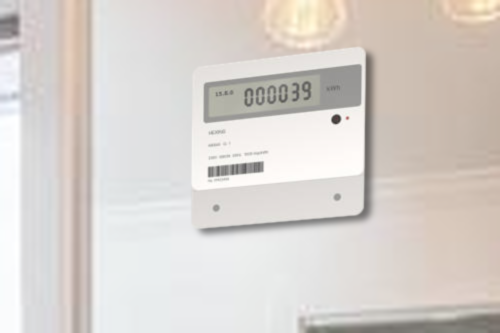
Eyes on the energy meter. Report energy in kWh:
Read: 39 kWh
